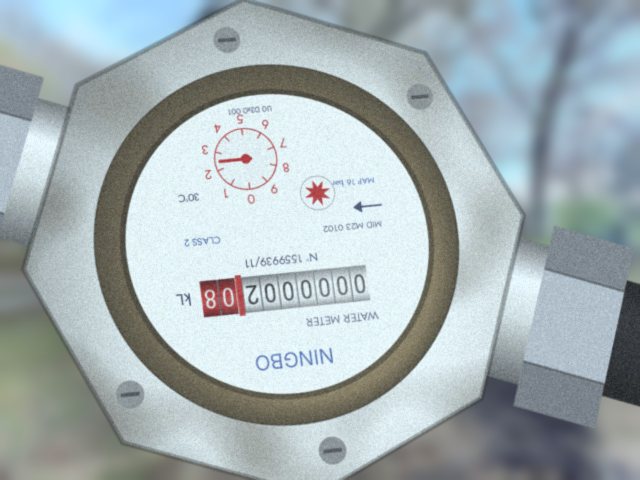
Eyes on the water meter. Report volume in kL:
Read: 2.082 kL
